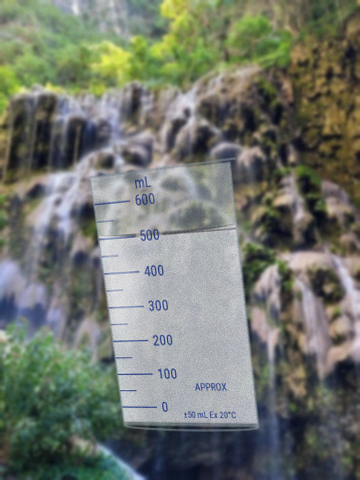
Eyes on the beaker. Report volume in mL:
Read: 500 mL
